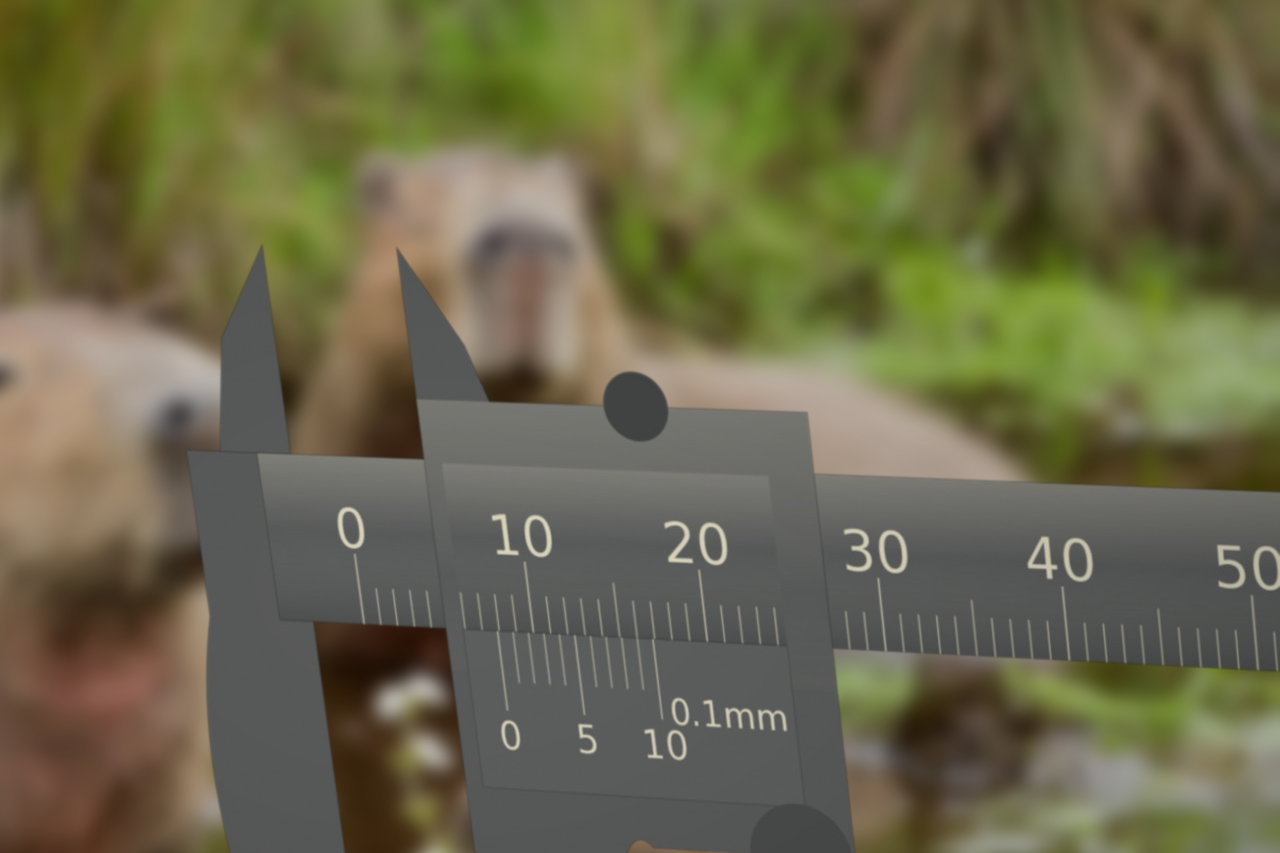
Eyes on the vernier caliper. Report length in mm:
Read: 7.9 mm
